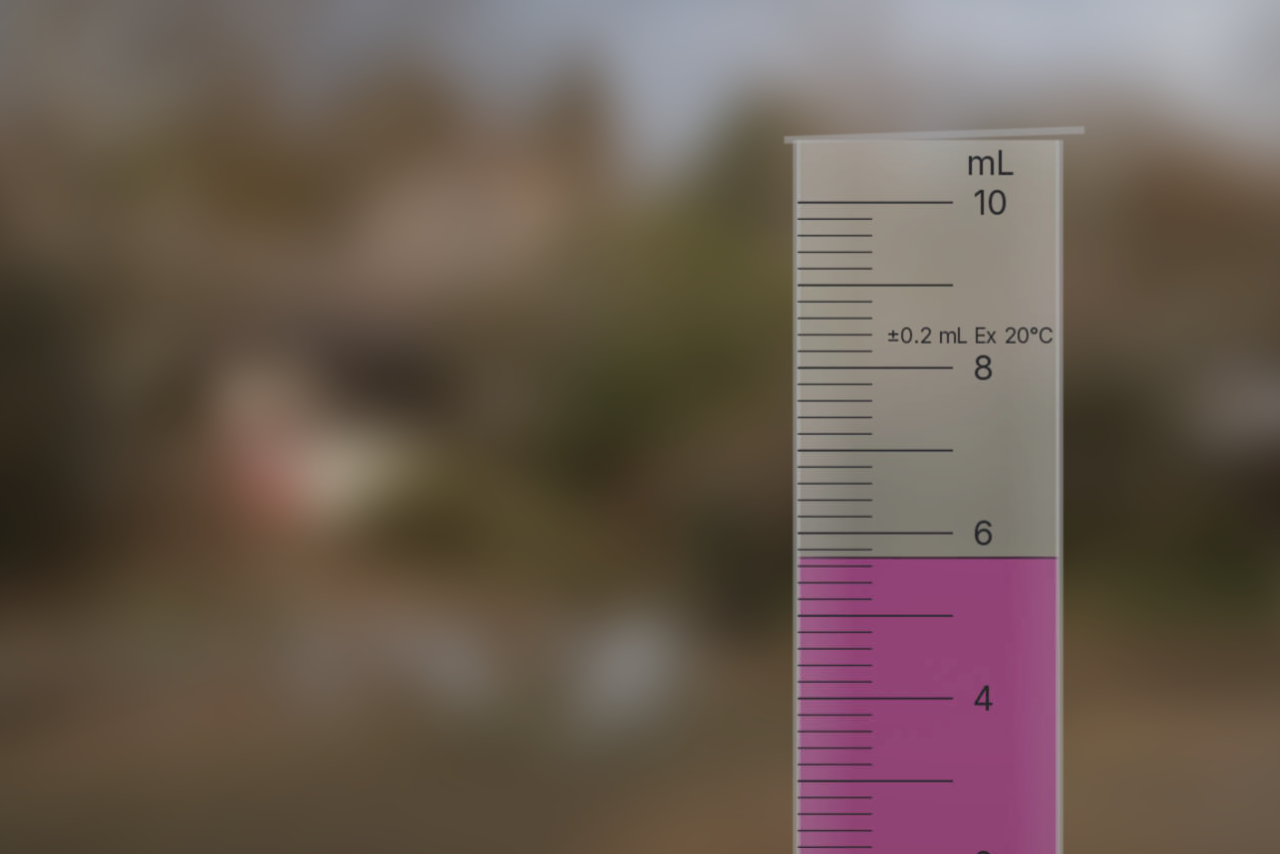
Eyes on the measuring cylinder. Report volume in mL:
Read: 5.7 mL
